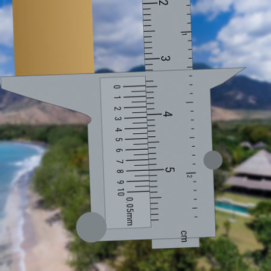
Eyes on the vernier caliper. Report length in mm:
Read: 34.8 mm
